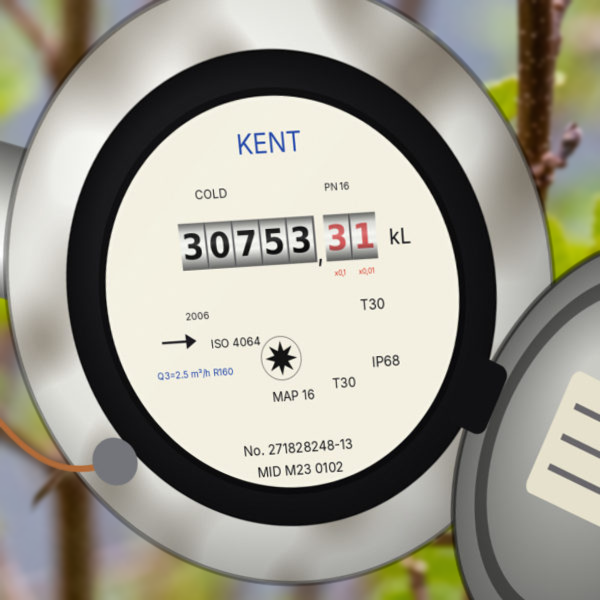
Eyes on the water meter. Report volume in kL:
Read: 30753.31 kL
